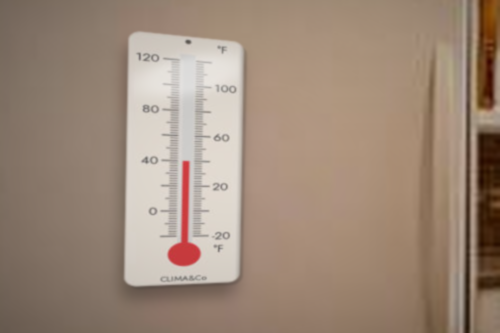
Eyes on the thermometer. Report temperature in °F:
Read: 40 °F
